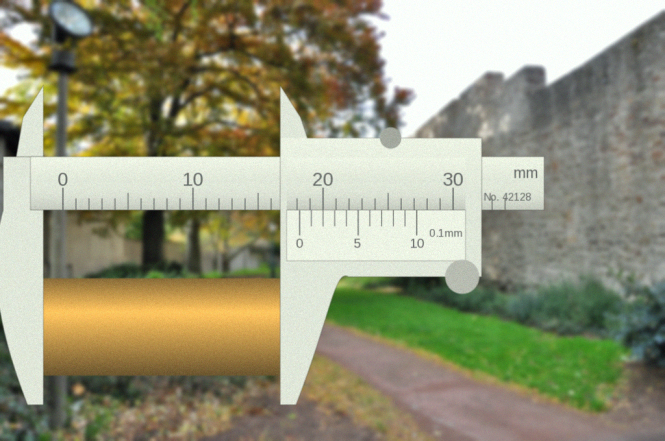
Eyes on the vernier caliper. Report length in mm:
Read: 18.2 mm
